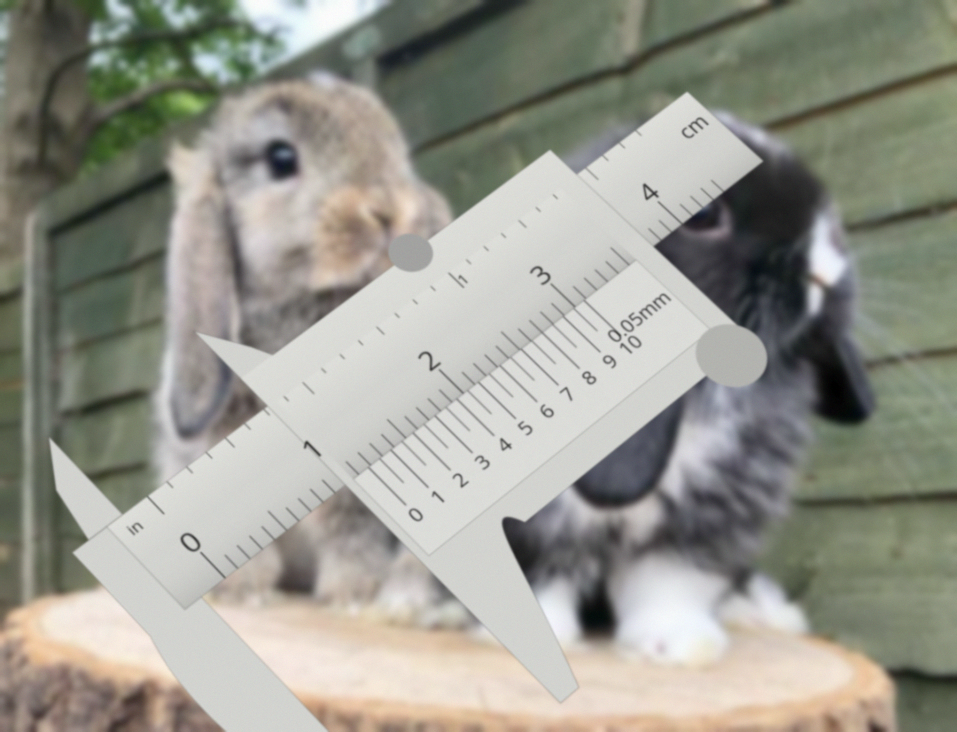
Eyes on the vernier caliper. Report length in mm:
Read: 11.8 mm
